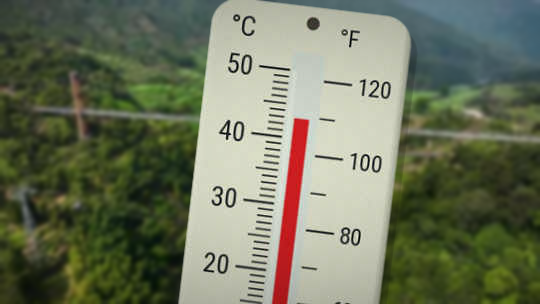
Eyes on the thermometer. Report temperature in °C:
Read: 43 °C
